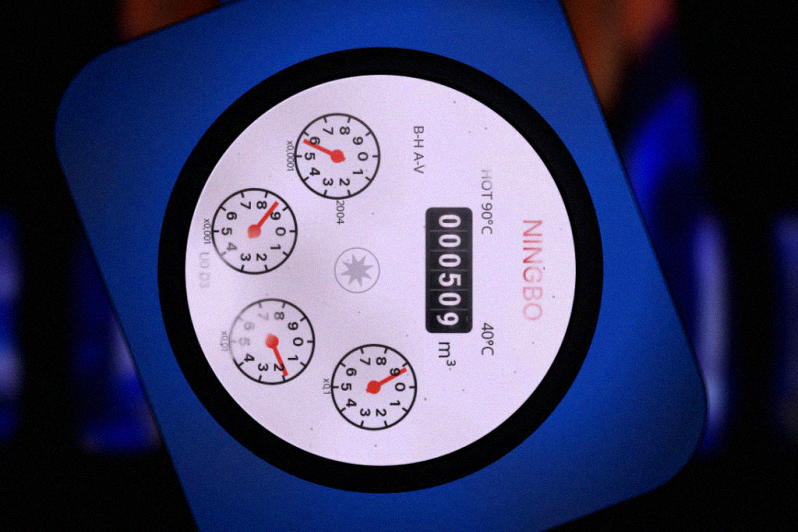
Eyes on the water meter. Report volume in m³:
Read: 508.9185 m³
